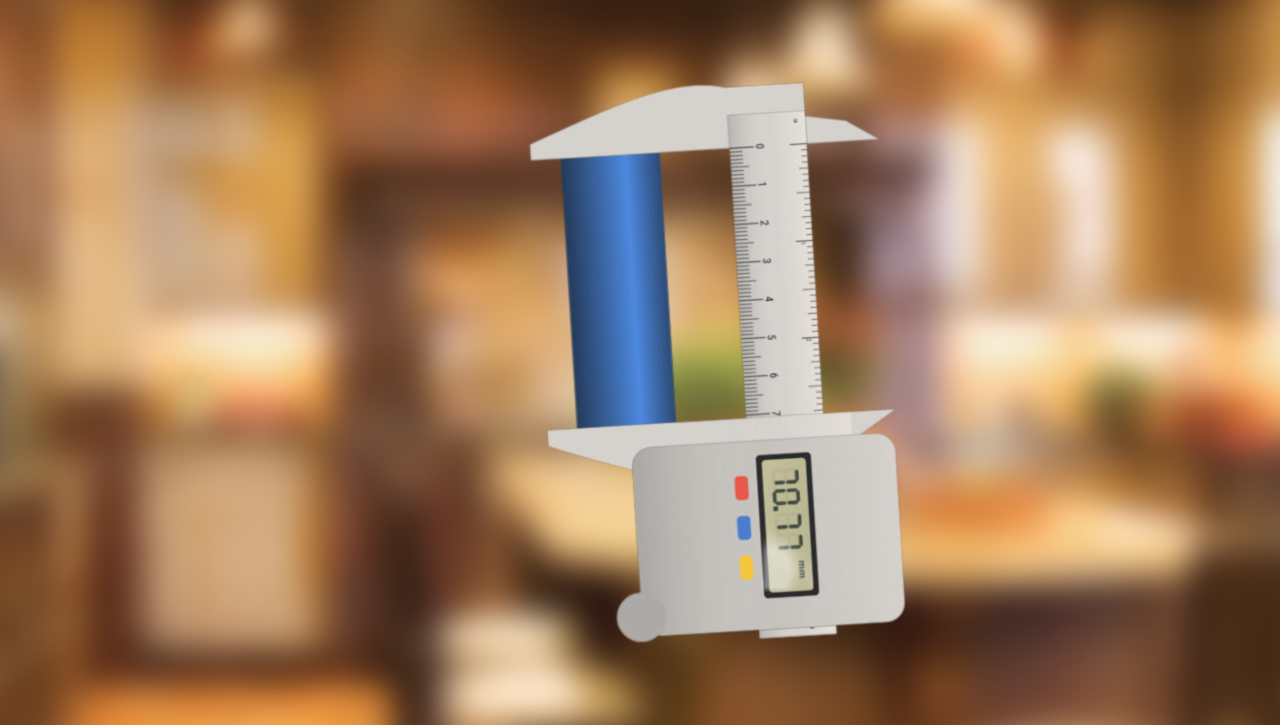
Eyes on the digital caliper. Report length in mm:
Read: 70.77 mm
